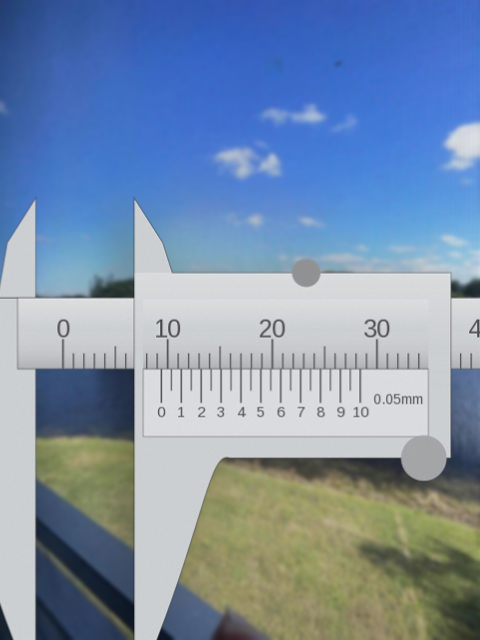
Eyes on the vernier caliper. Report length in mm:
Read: 9.4 mm
